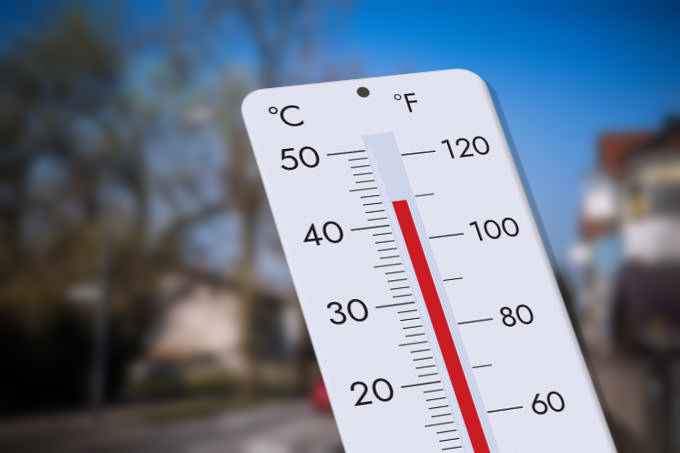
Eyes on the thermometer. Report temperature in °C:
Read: 43 °C
